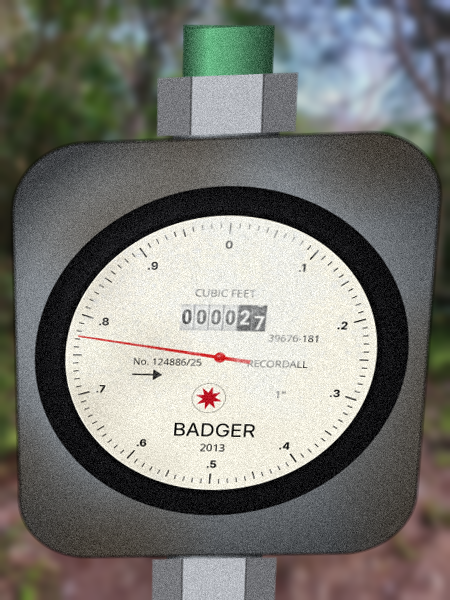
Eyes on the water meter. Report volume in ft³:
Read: 26.77 ft³
